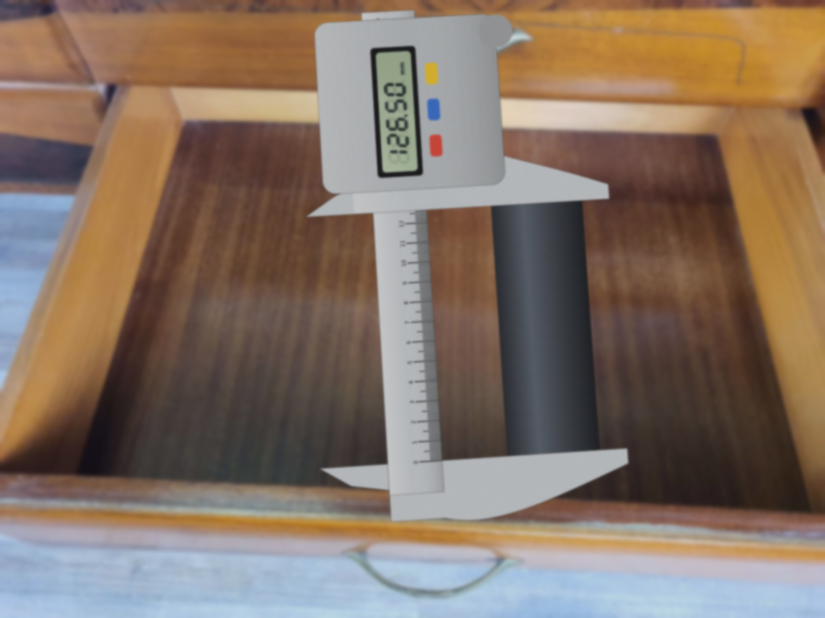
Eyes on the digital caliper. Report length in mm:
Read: 126.50 mm
